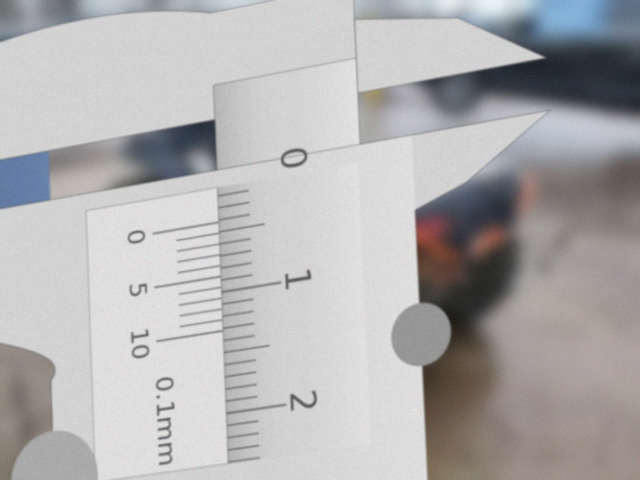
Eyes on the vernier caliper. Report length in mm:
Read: 4.2 mm
